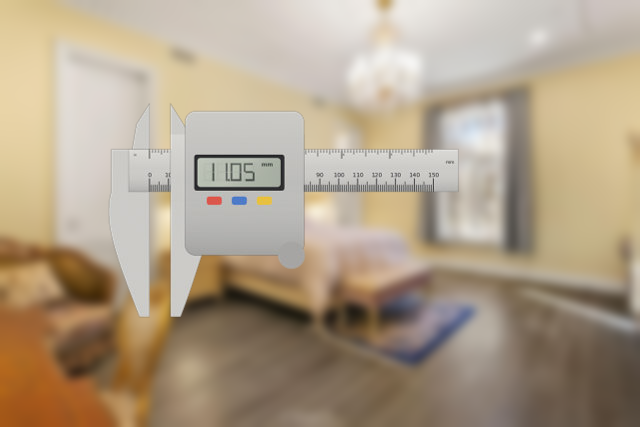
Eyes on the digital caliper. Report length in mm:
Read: 11.05 mm
